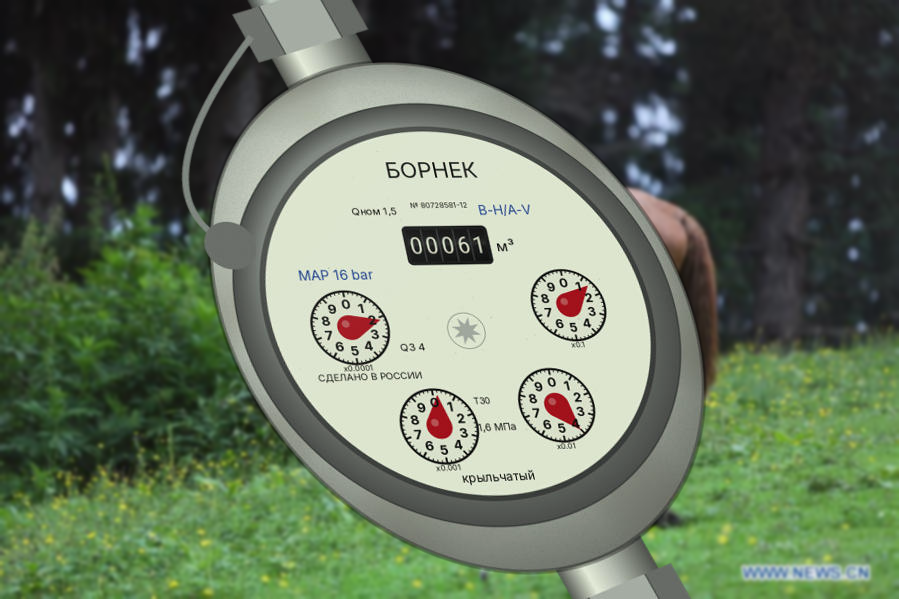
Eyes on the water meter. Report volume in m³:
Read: 61.1402 m³
